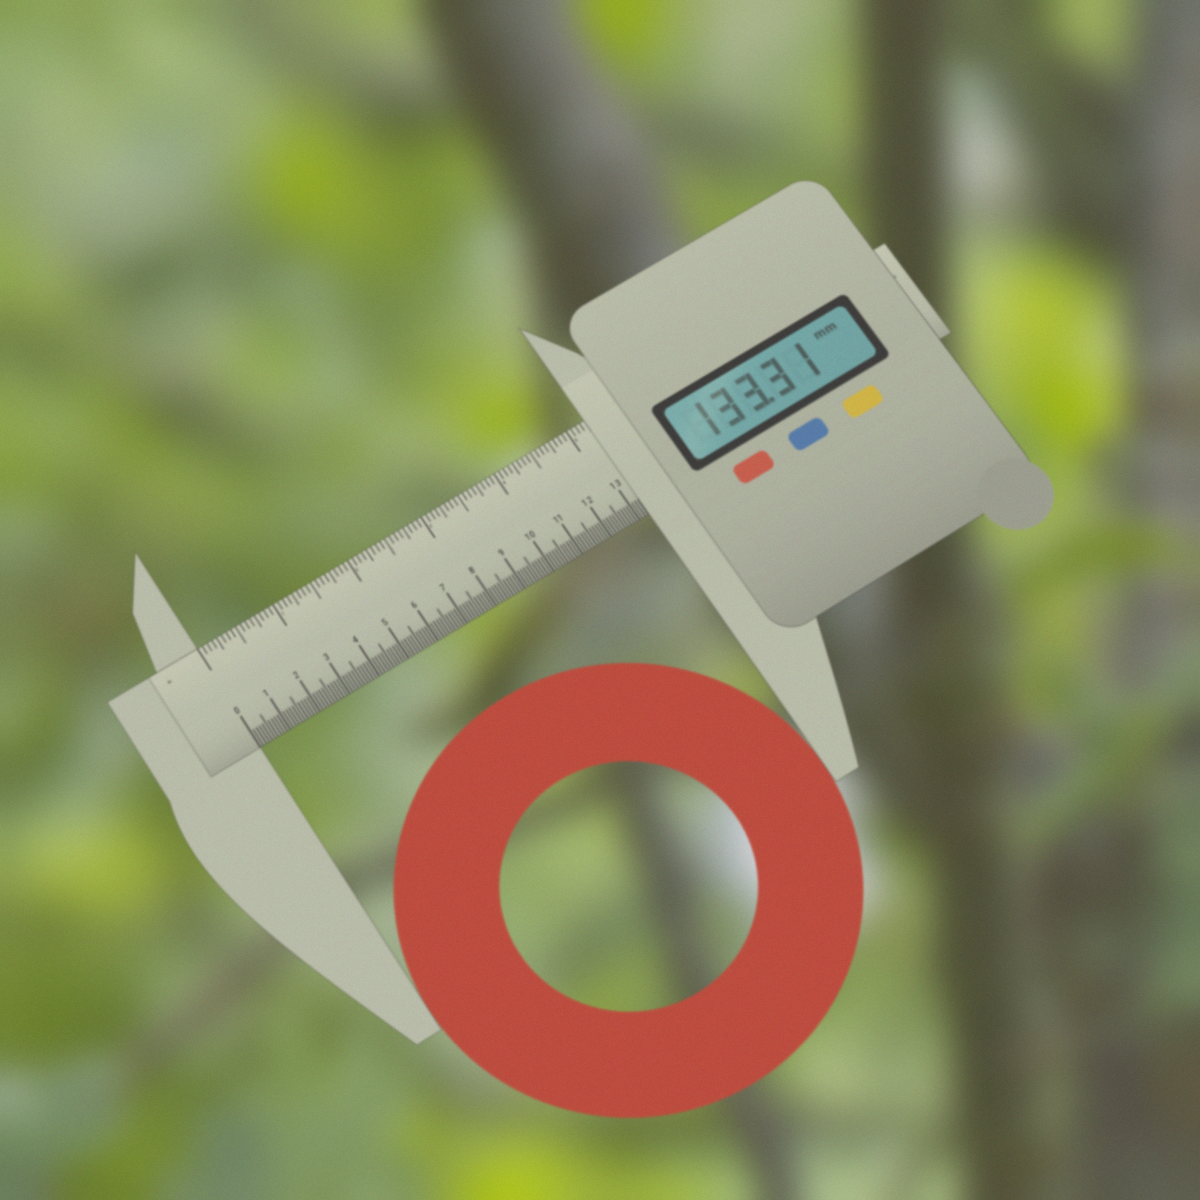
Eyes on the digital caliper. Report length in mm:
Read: 133.31 mm
